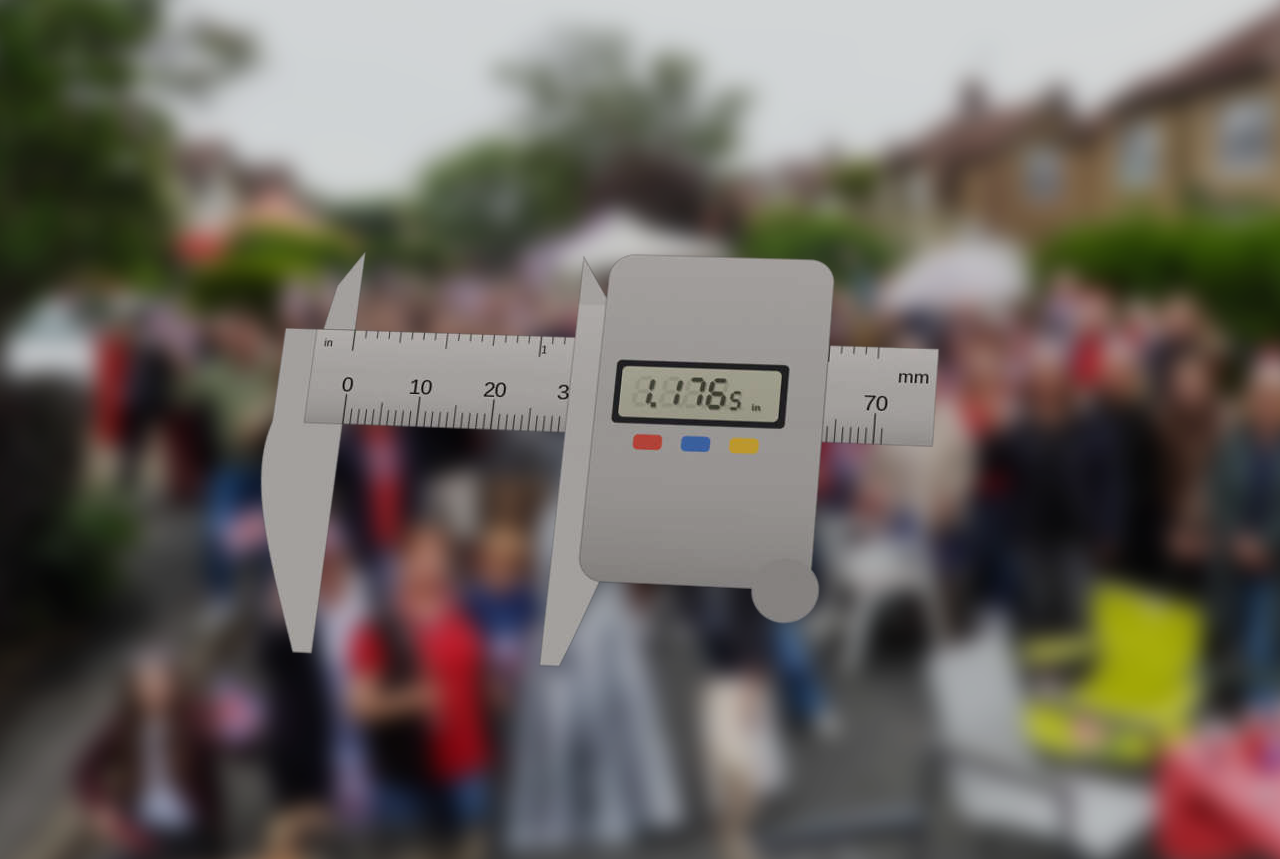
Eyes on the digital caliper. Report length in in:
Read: 1.1765 in
